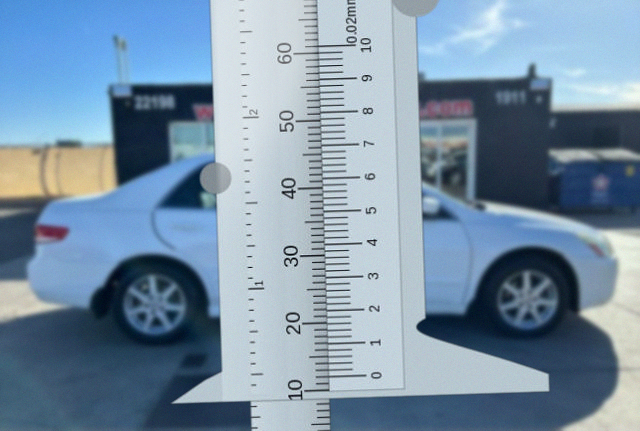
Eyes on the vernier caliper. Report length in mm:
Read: 12.0 mm
